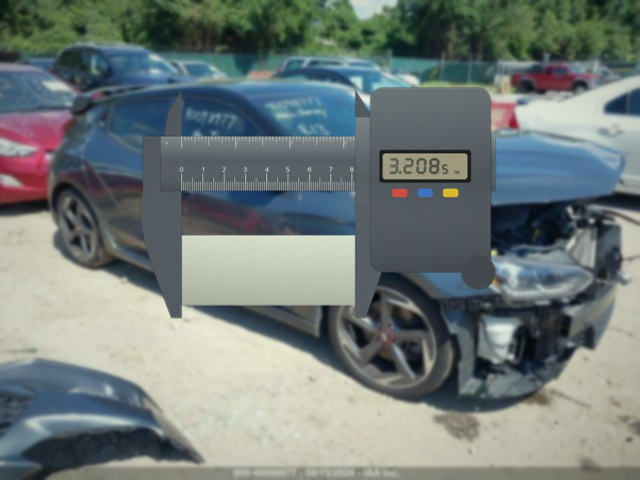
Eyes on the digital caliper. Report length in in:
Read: 3.2085 in
